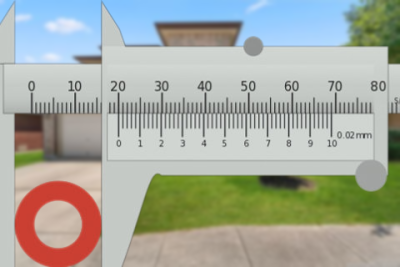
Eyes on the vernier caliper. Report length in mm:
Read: 20.0 mm
